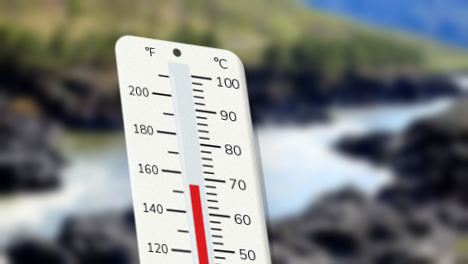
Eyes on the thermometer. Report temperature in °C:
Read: 68 °C
